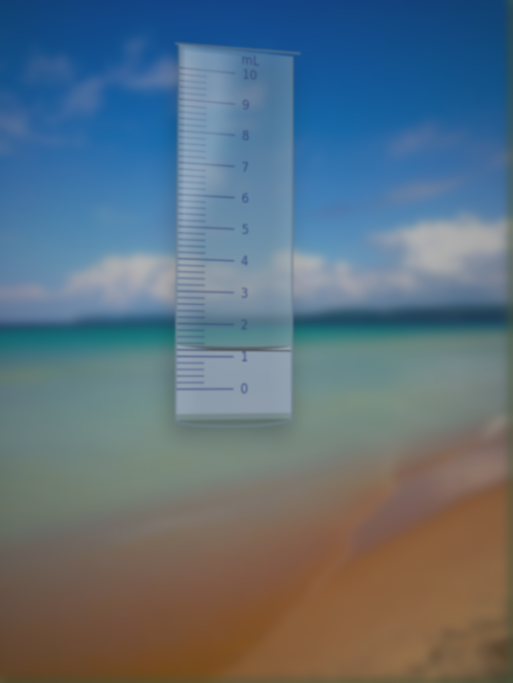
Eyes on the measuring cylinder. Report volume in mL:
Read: 1.2 mL
